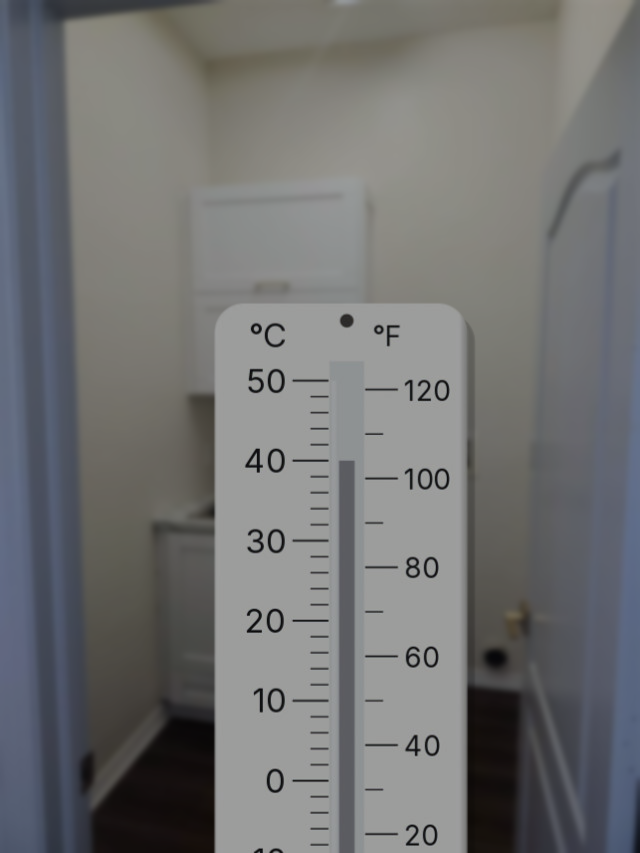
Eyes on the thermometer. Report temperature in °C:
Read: 40 °C
